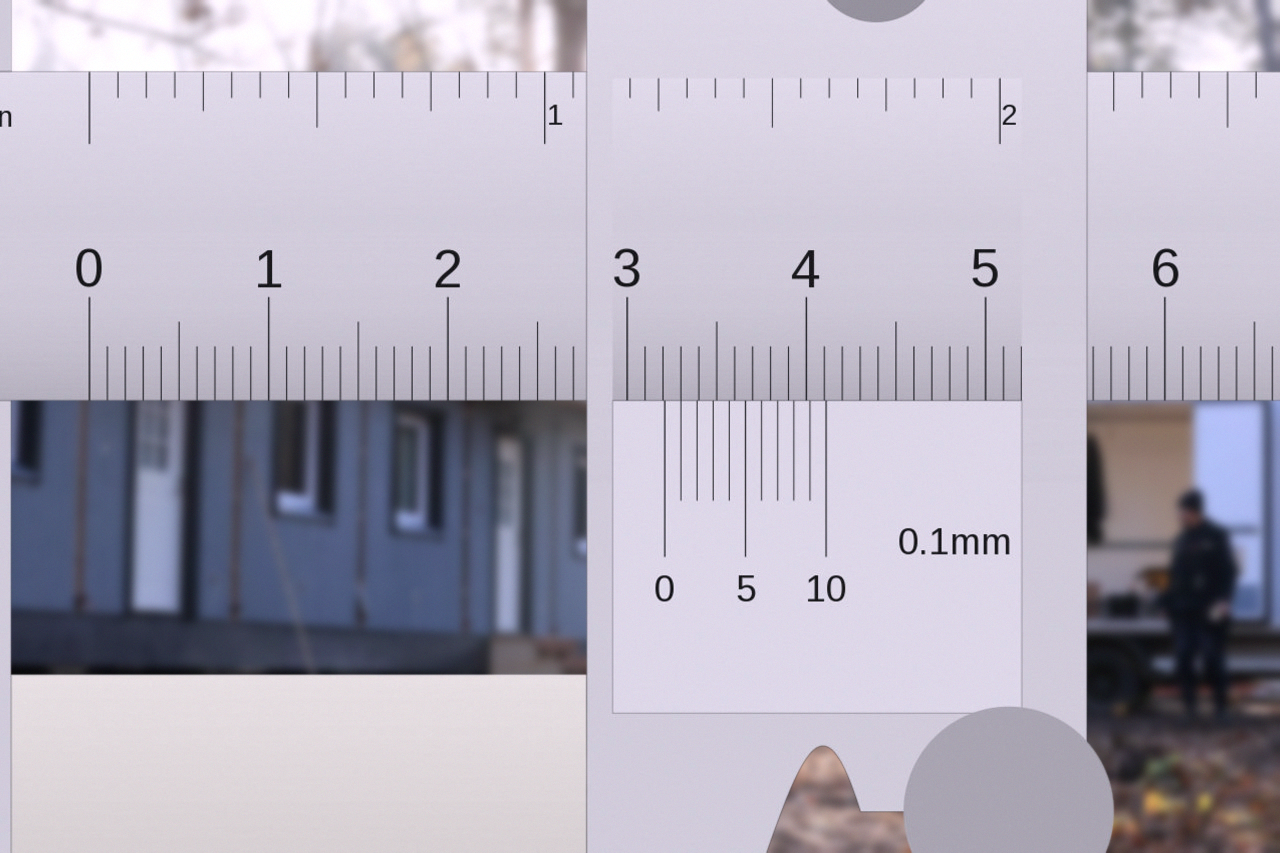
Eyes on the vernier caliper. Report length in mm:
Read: 32.1 mm
